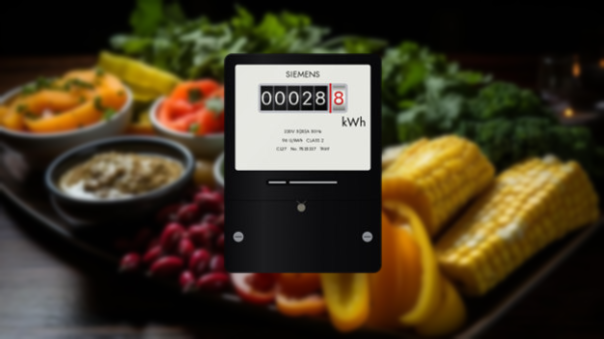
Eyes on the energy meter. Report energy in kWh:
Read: 28.8 kWh
